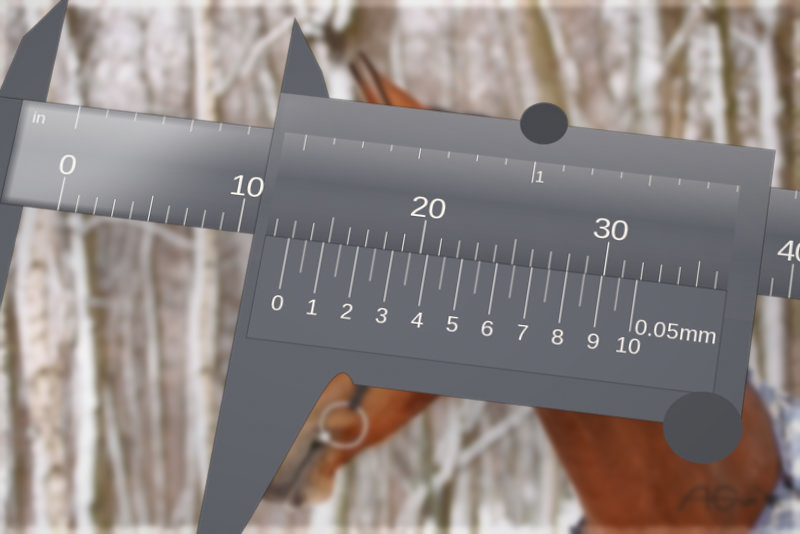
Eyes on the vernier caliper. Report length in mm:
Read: 12.8 mm
